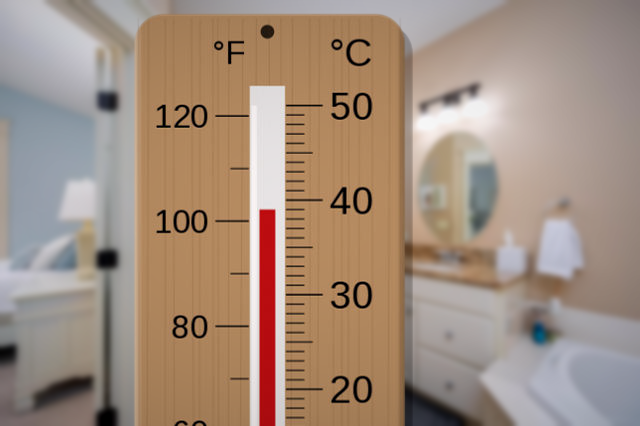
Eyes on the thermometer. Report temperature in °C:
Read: 39 °C
